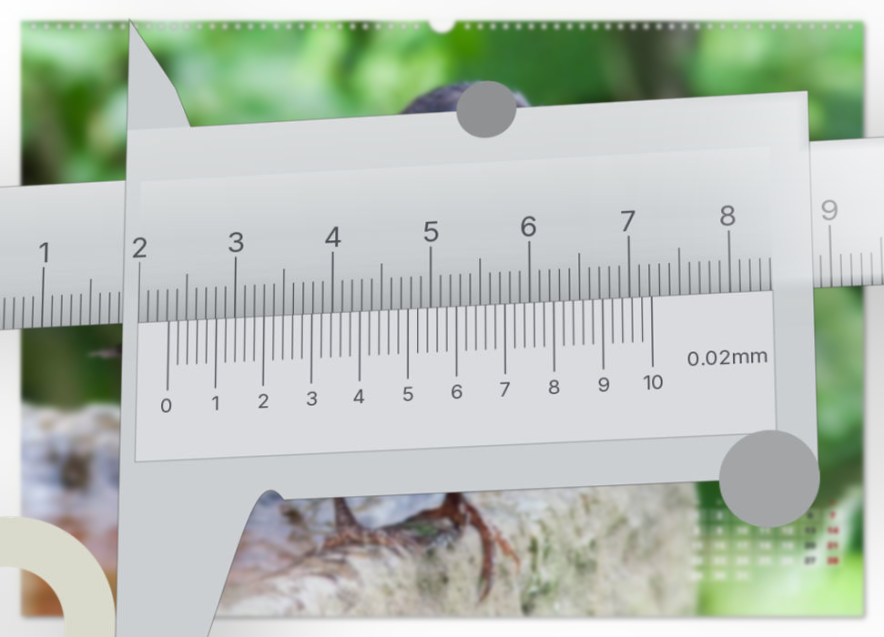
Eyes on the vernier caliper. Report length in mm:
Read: 23.2 mm
